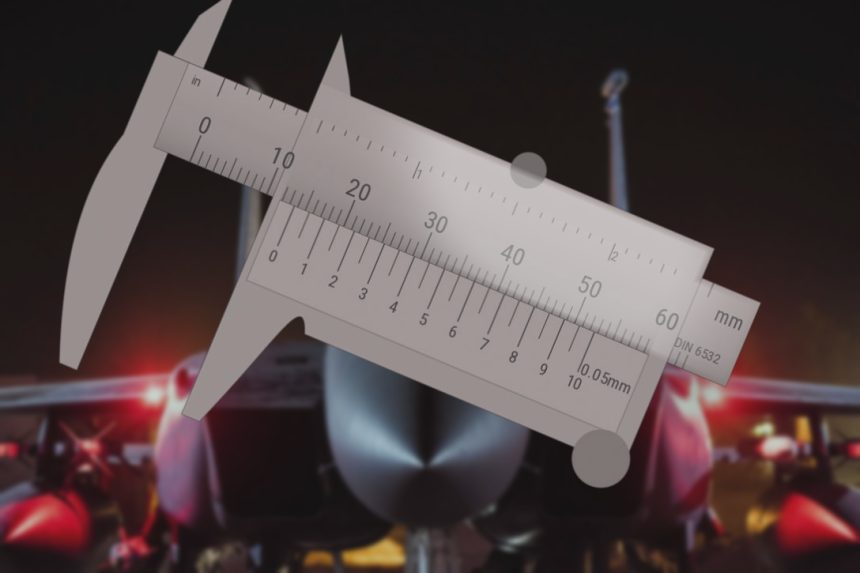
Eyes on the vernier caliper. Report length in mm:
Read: 13.6 mm
